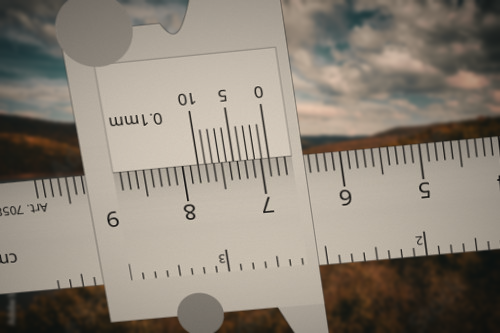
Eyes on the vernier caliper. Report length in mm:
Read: 69.0 mm
